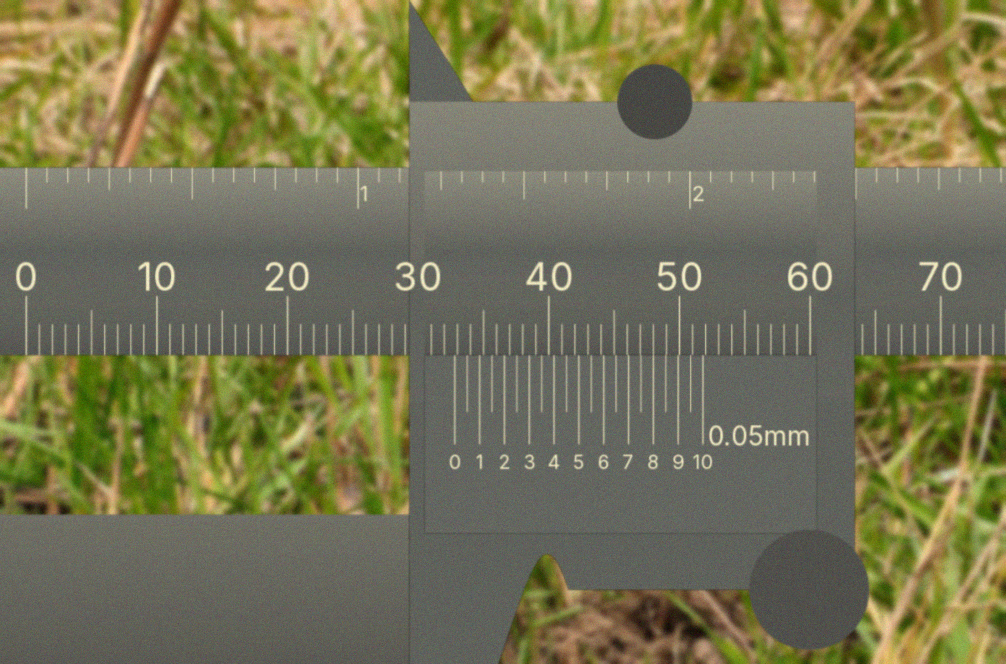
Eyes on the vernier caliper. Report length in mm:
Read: 32.8 mm
